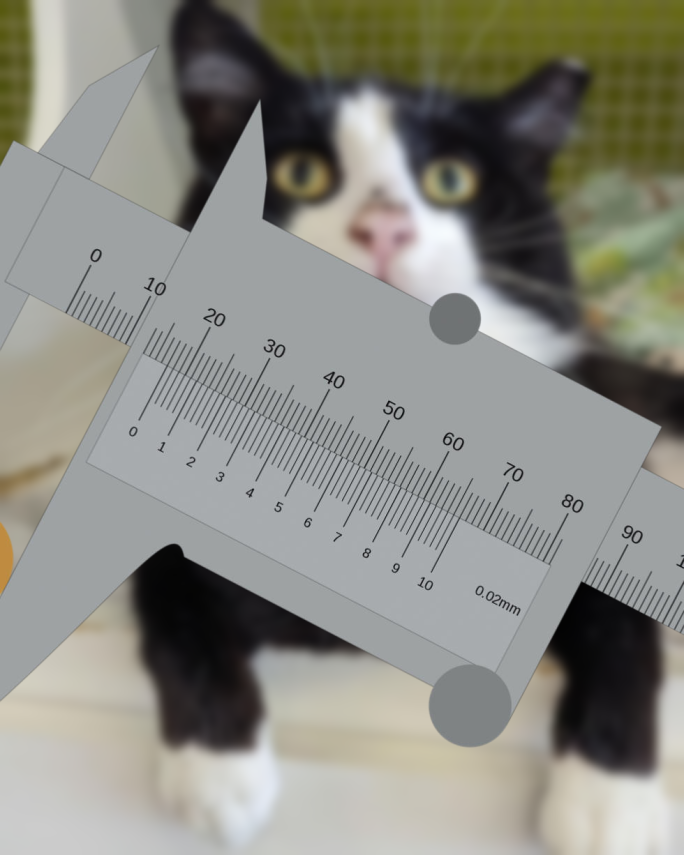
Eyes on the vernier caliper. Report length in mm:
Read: 17.0 mm
